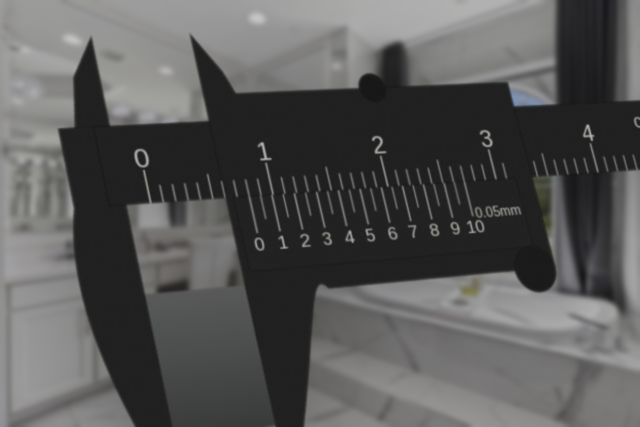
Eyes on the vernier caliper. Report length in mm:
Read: 8.0 mm
